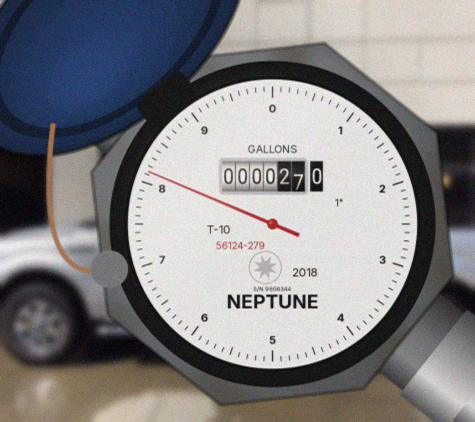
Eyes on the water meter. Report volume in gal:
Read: 268.1 gal
